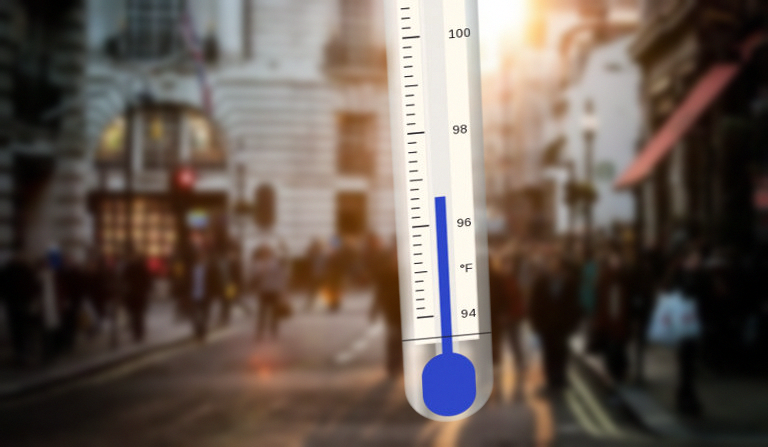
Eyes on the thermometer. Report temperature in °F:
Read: 96.6 °F
